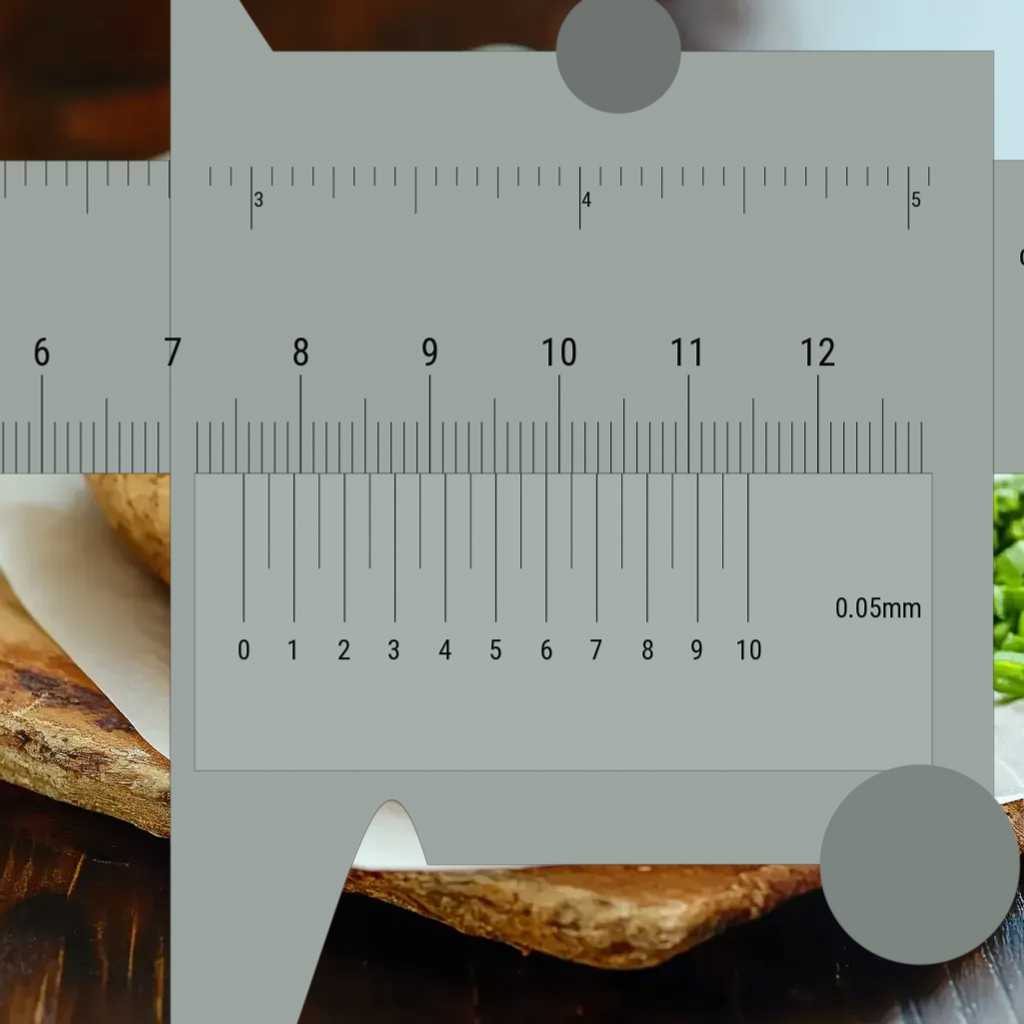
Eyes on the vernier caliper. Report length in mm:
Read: 75.6 mm
